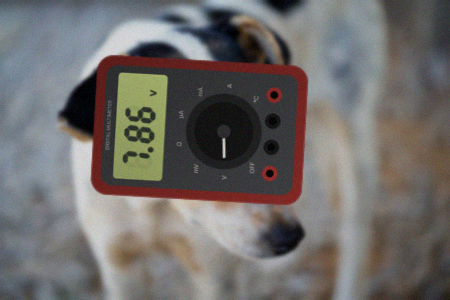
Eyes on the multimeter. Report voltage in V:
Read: 7.86 V
